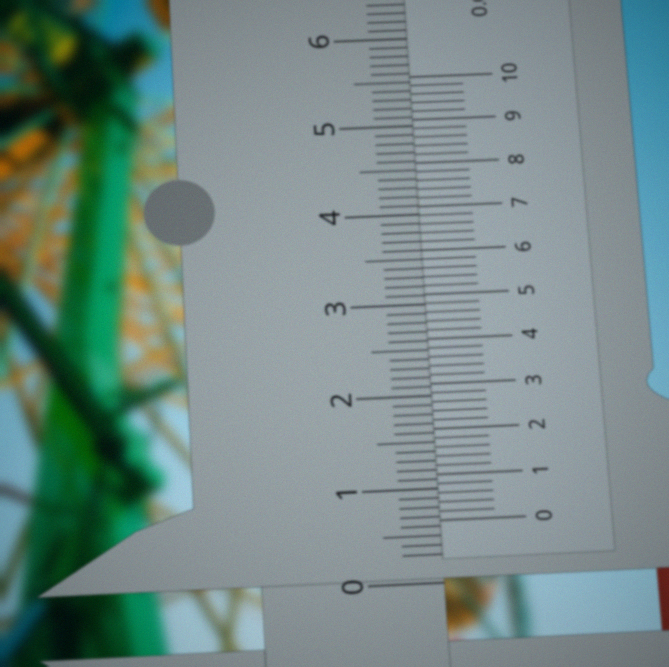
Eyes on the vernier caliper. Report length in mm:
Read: 6.6 mm
